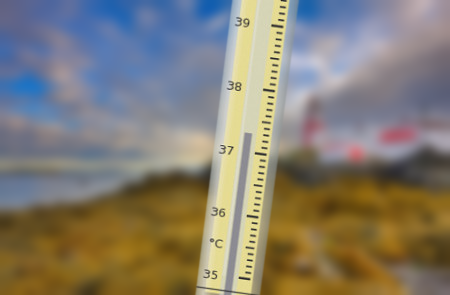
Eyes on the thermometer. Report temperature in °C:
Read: 37.3 °C
